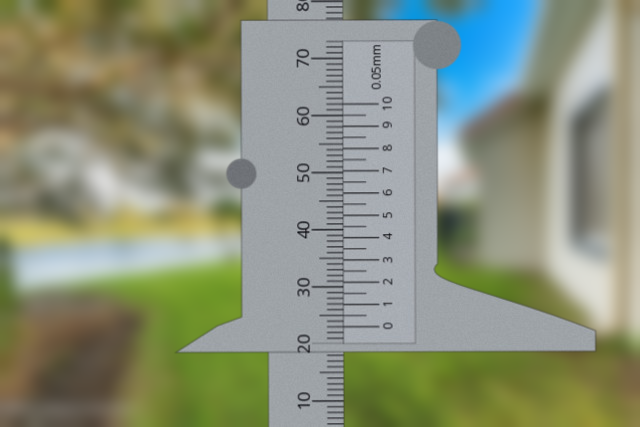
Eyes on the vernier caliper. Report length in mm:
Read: 23.0 mm
